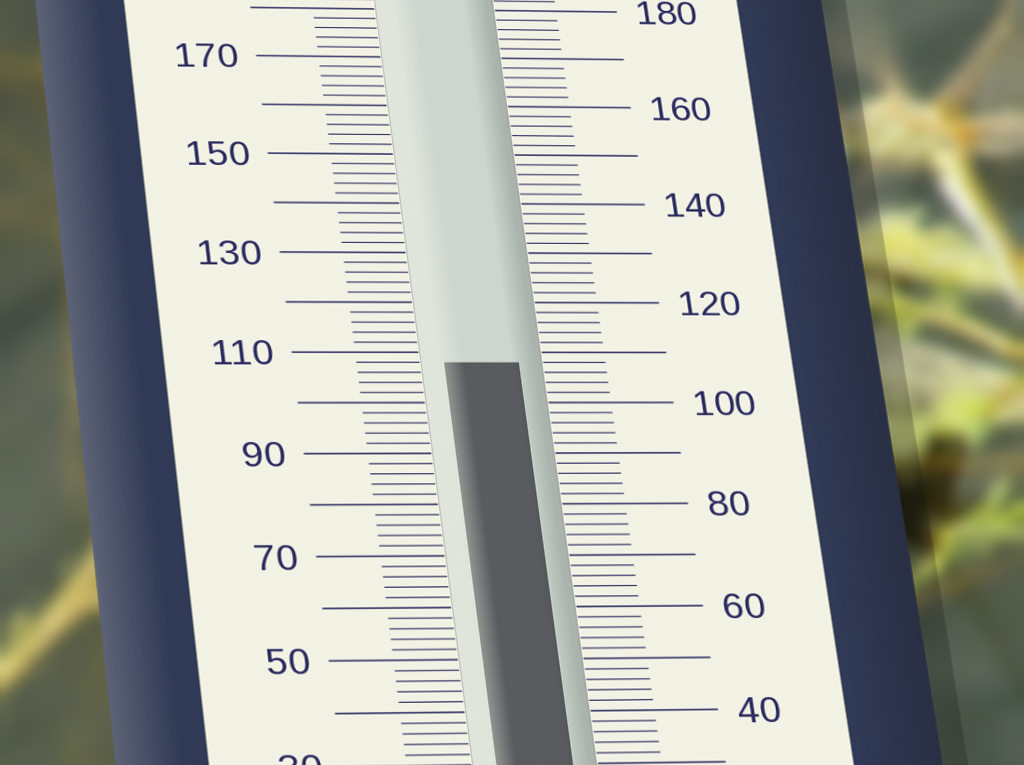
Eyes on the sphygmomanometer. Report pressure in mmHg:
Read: 108 mmHg
